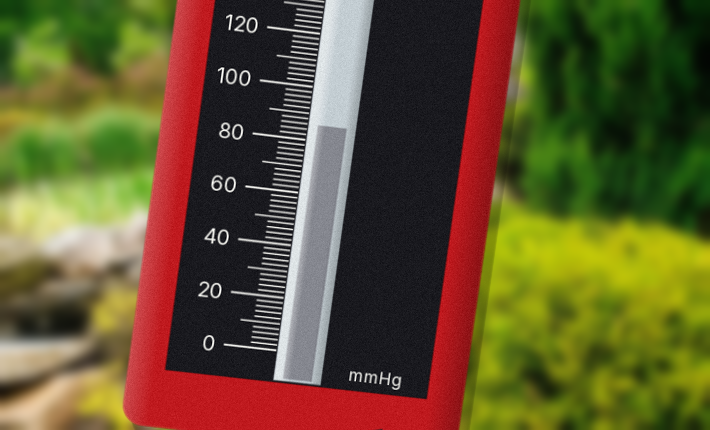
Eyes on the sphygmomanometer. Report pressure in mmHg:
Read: 86 mmHg
